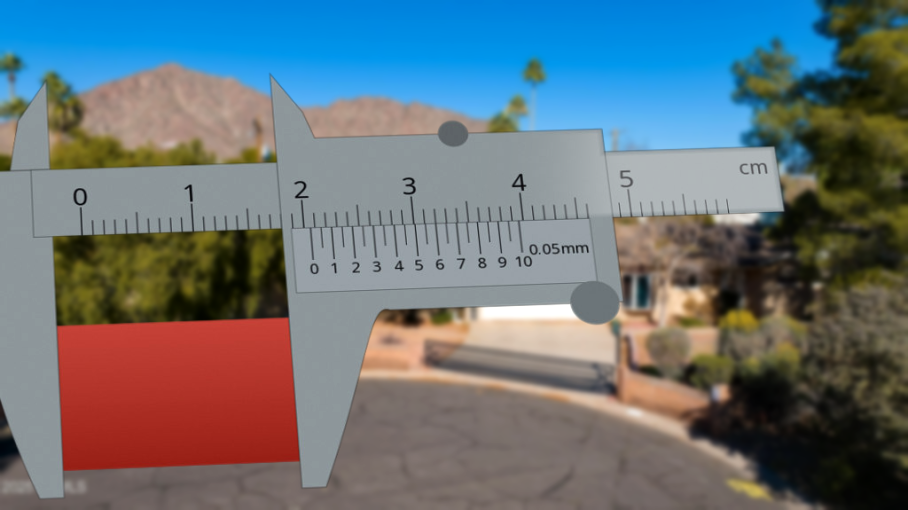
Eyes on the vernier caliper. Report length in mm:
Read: 20.6 mm
